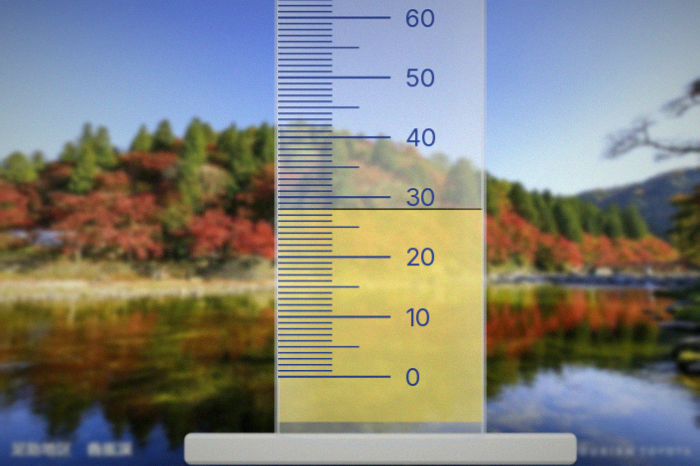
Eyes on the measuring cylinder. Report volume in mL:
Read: 28 mL
